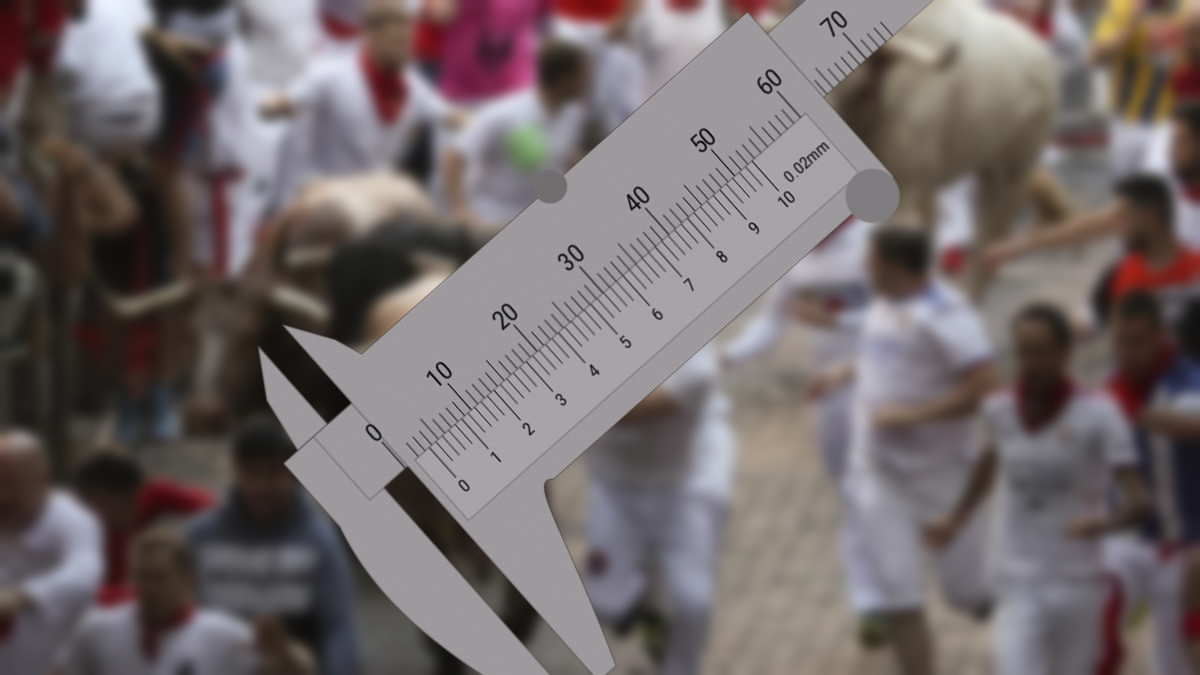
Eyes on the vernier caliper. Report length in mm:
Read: 3.6 mm
